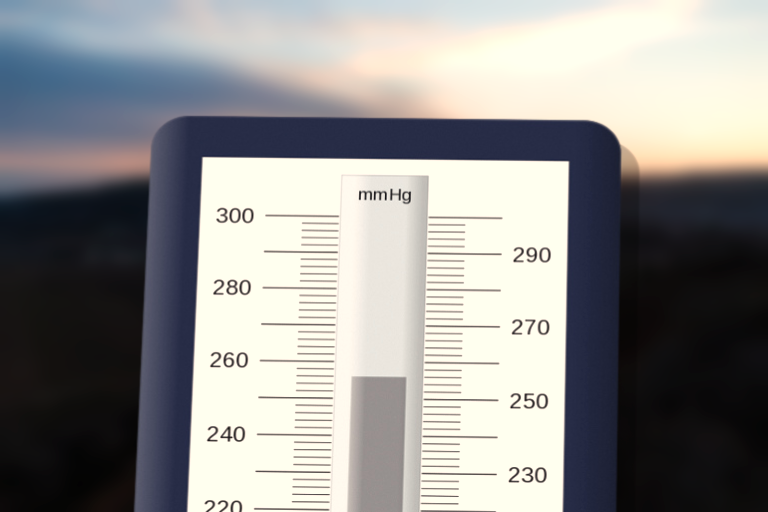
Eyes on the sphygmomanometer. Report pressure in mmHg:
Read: 256 mmHg
